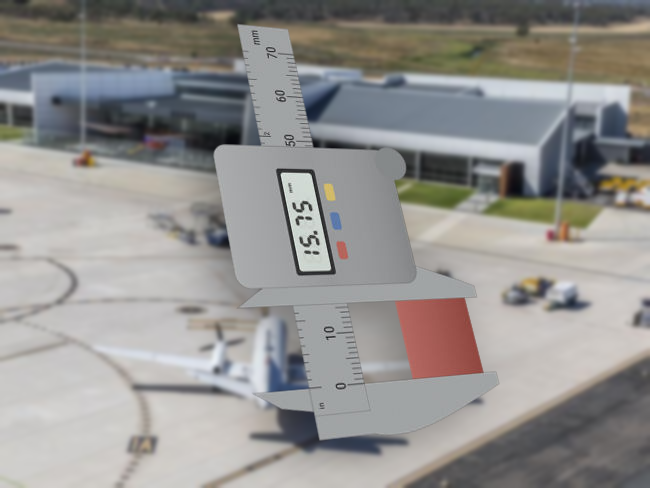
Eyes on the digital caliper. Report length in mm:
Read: 15.75 mm
